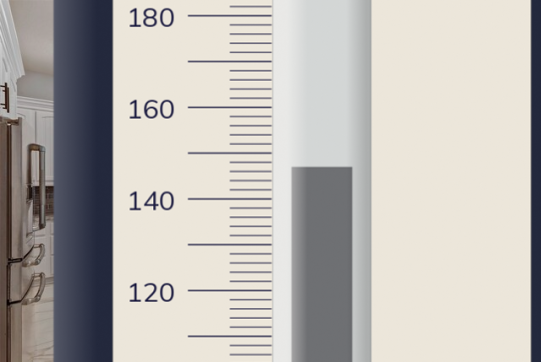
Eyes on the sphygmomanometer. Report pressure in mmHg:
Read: 147 mmHg
